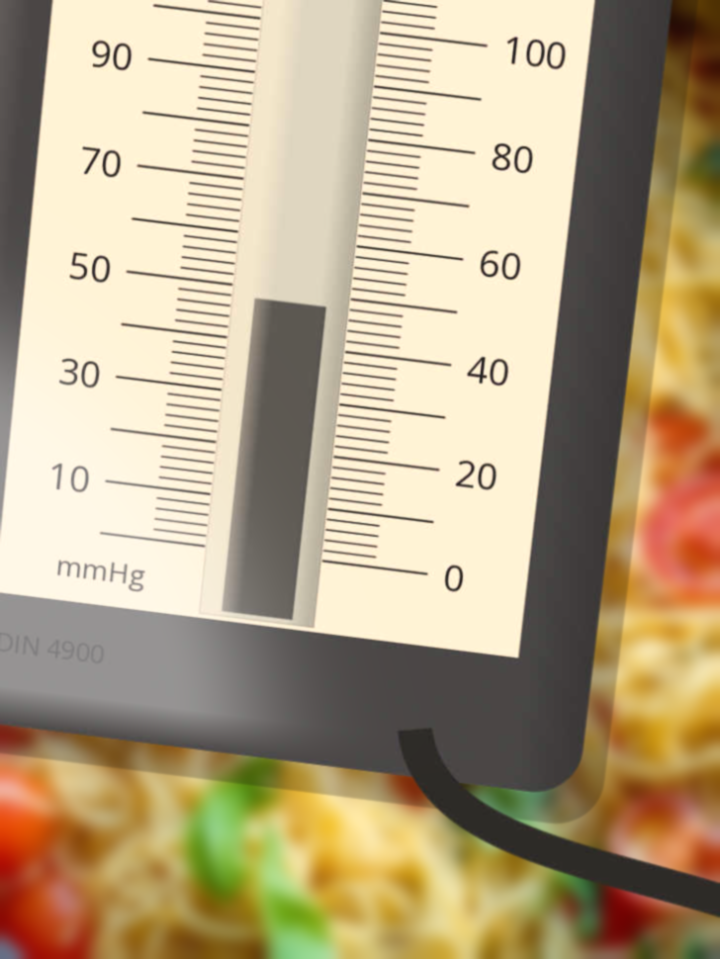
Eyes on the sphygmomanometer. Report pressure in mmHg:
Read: 48 mmHg
